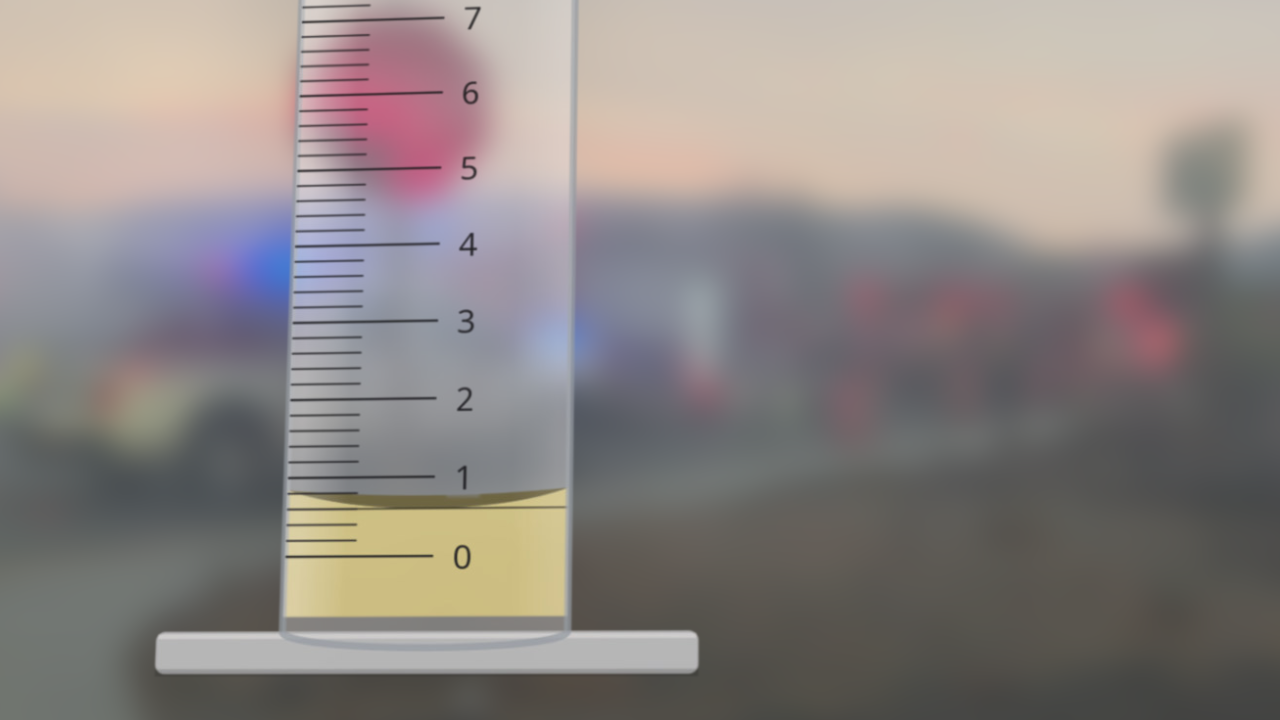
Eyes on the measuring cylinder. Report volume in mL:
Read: 0.6 mL
